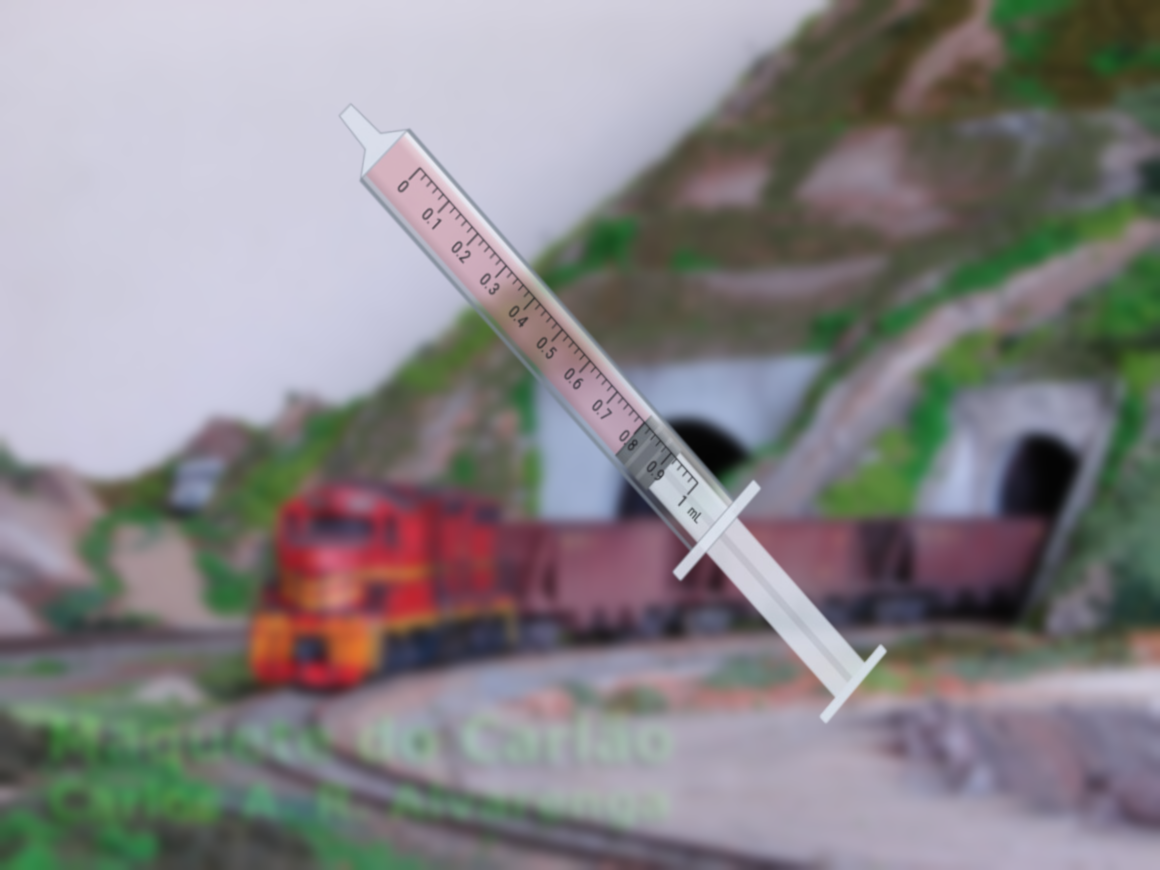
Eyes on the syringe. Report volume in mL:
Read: 0.8 mL
